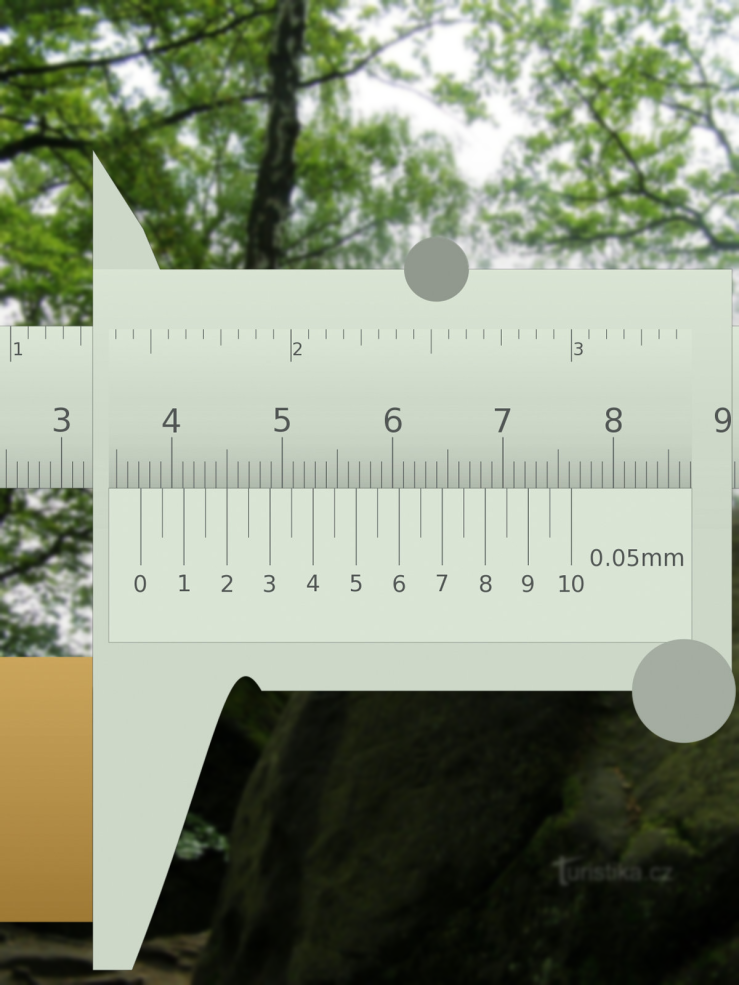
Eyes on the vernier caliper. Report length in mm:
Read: 37.2 mm
